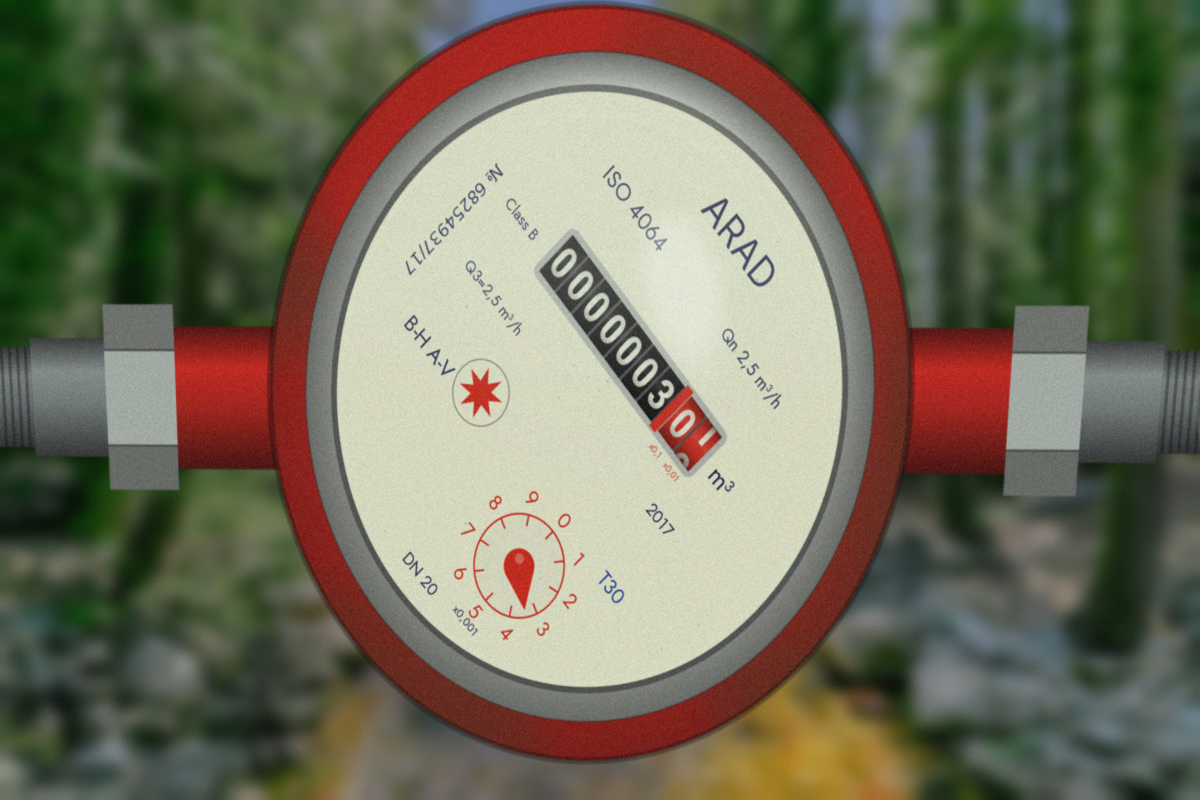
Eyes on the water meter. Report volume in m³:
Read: 3.013 m³
